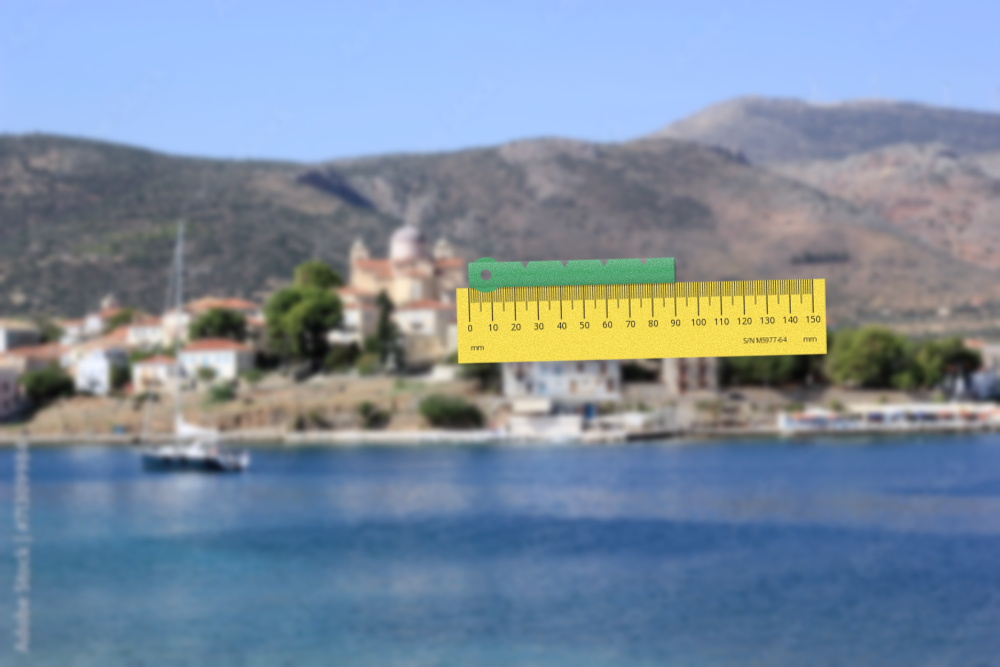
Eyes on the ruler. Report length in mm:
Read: 90 mm
